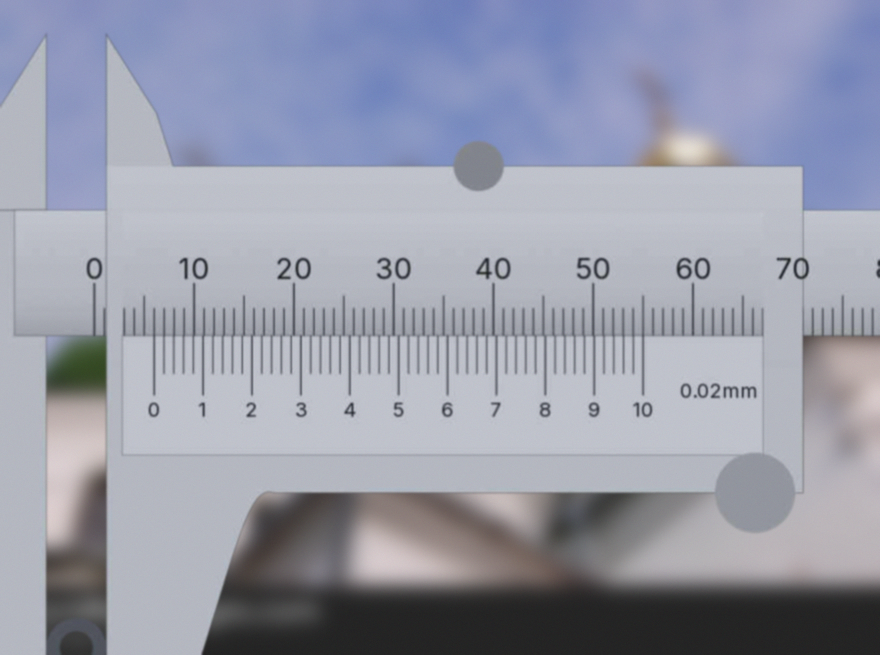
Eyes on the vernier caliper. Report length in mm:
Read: 6.0 mm
